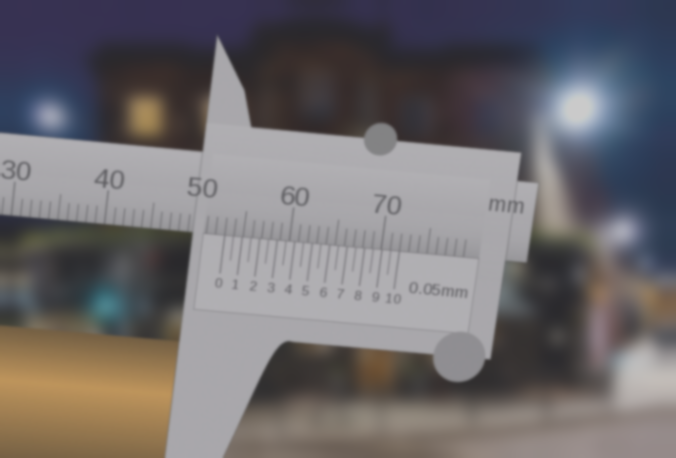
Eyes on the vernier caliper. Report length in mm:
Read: 53.0 mm
